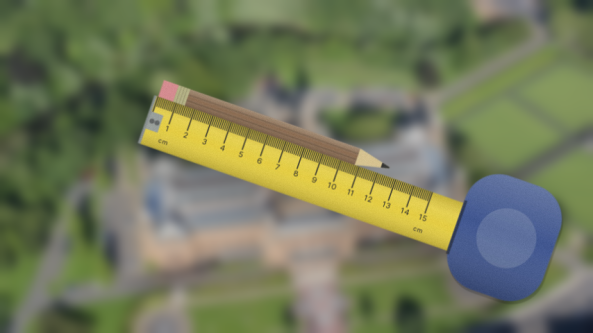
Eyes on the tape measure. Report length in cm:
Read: 12.5 cm
